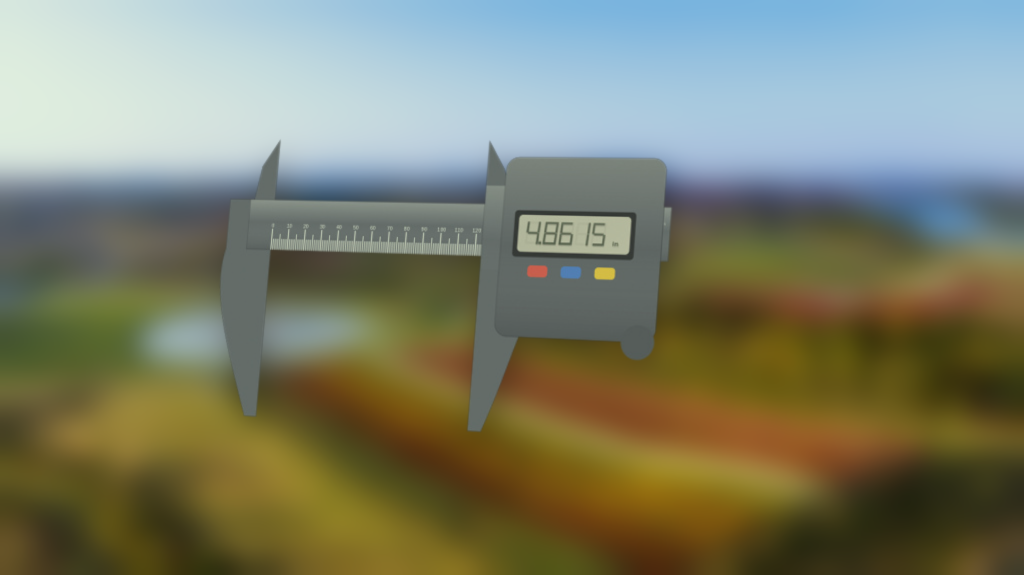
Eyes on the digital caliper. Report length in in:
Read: 4.8615 in
